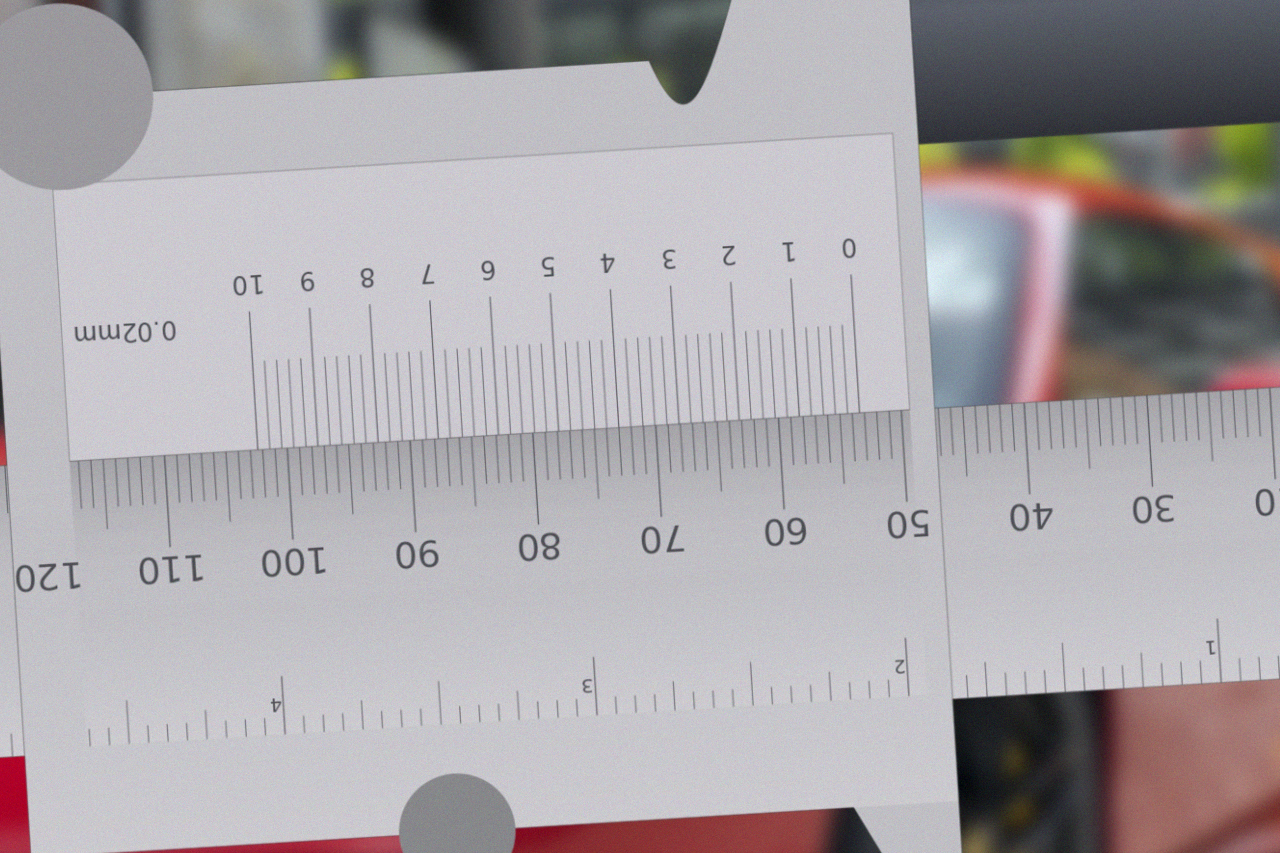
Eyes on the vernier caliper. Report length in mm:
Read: 53.4 mm
